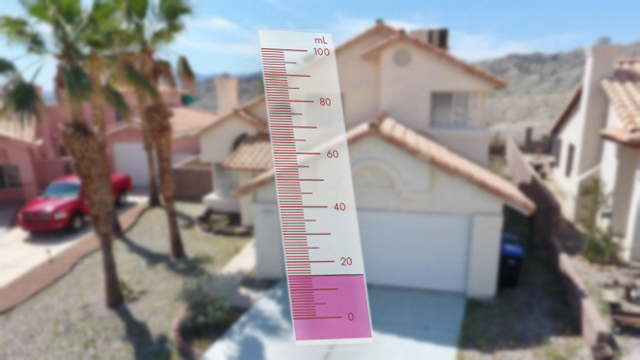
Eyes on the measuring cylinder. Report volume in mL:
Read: 15 mL
